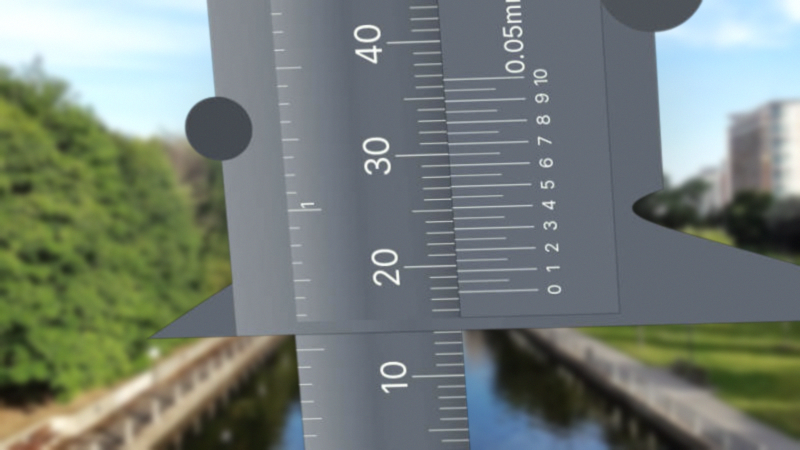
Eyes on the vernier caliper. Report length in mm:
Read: 17.6 mm
